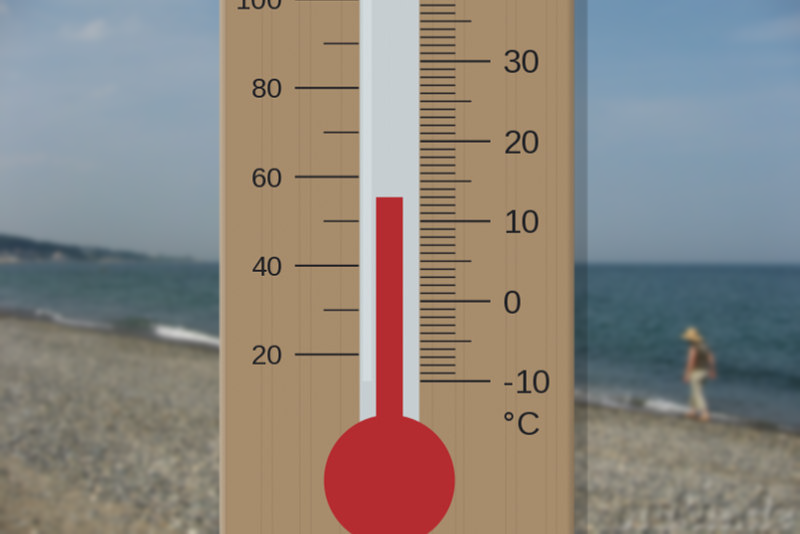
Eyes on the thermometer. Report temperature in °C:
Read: 13 °C
